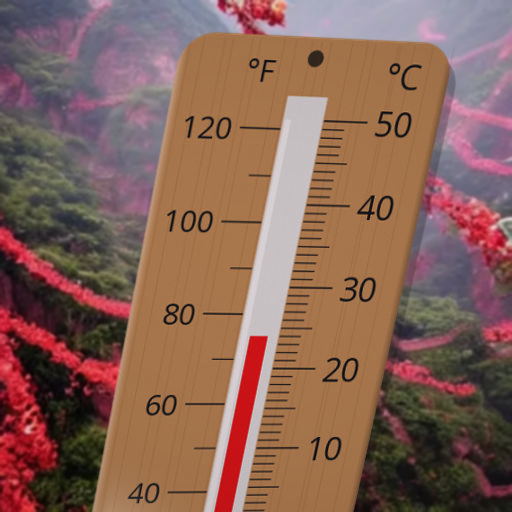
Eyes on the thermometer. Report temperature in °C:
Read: 24 °C
